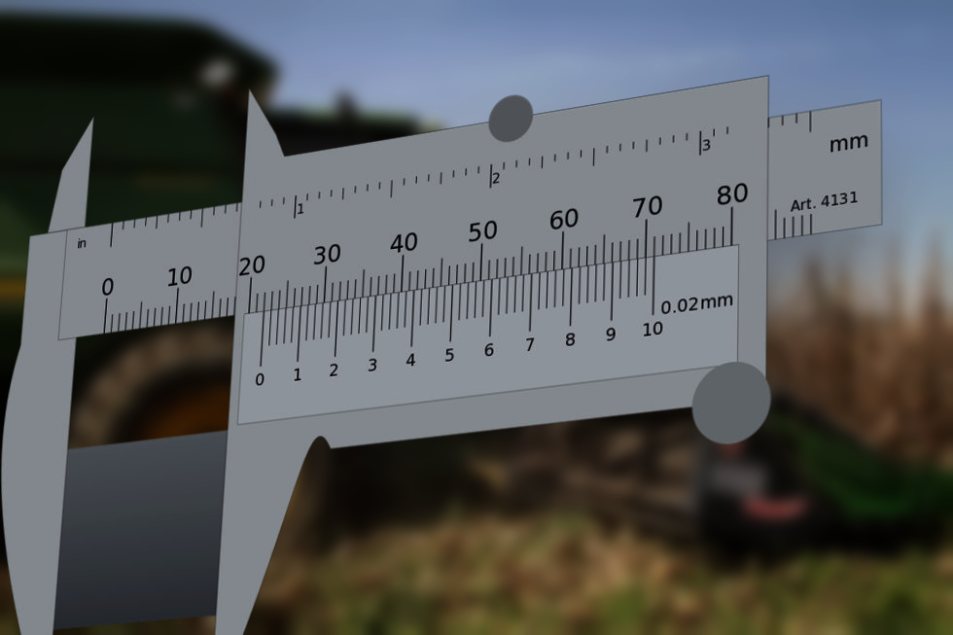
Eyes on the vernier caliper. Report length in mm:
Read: 22.0 mm
